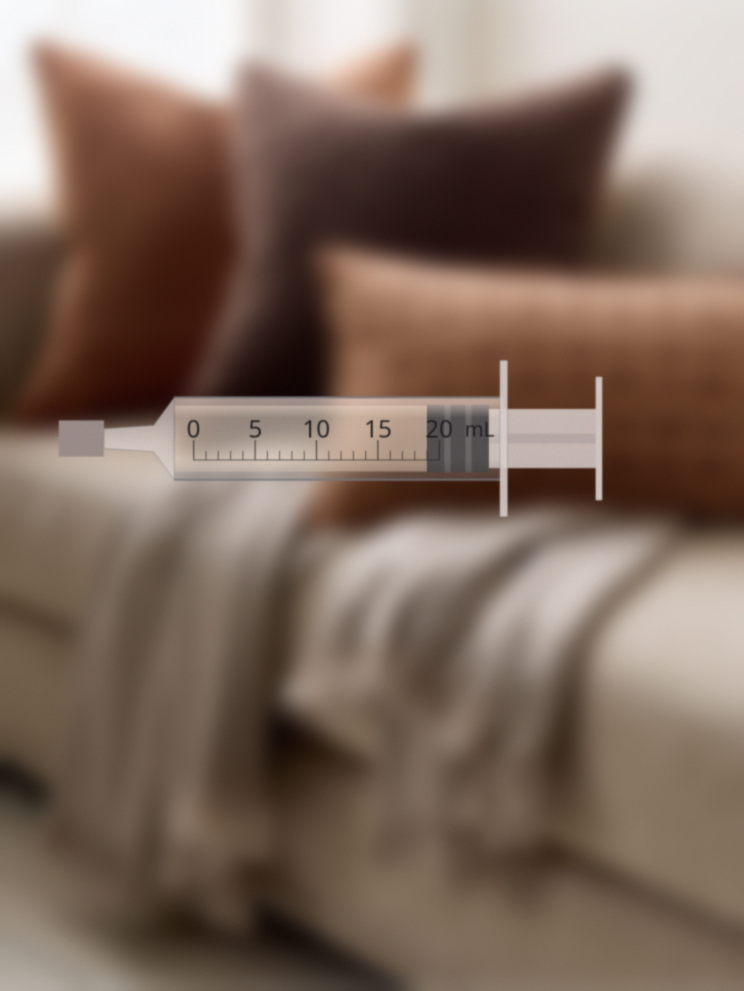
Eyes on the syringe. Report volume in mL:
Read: 19 mL
